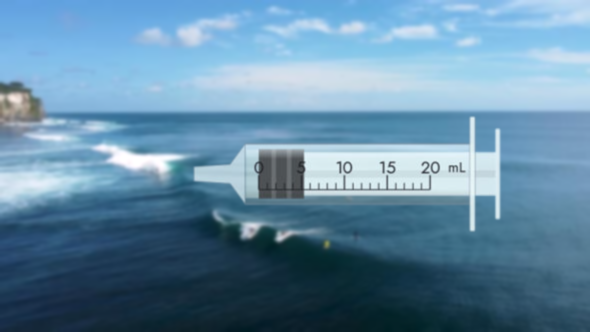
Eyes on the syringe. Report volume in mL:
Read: 0 mL
